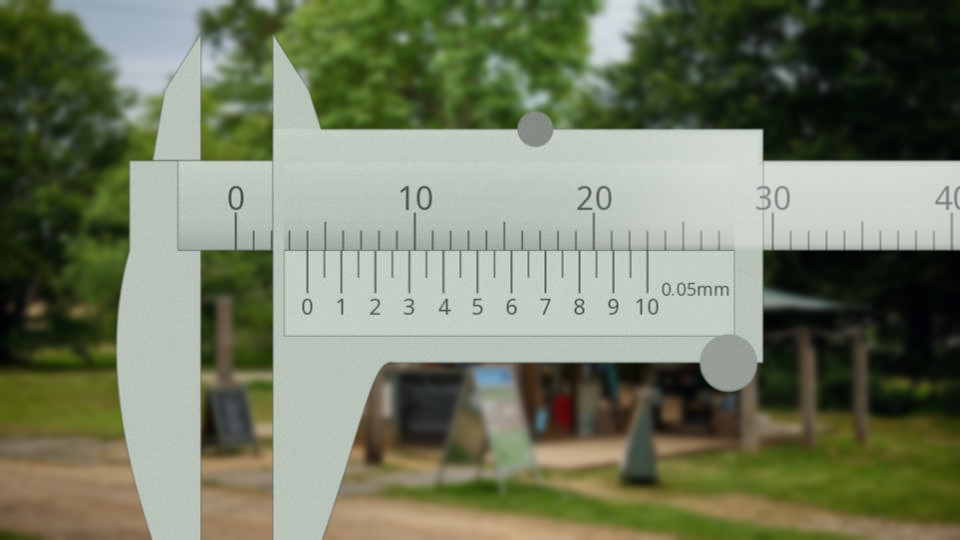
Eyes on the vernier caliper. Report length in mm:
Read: 4.0 mm
